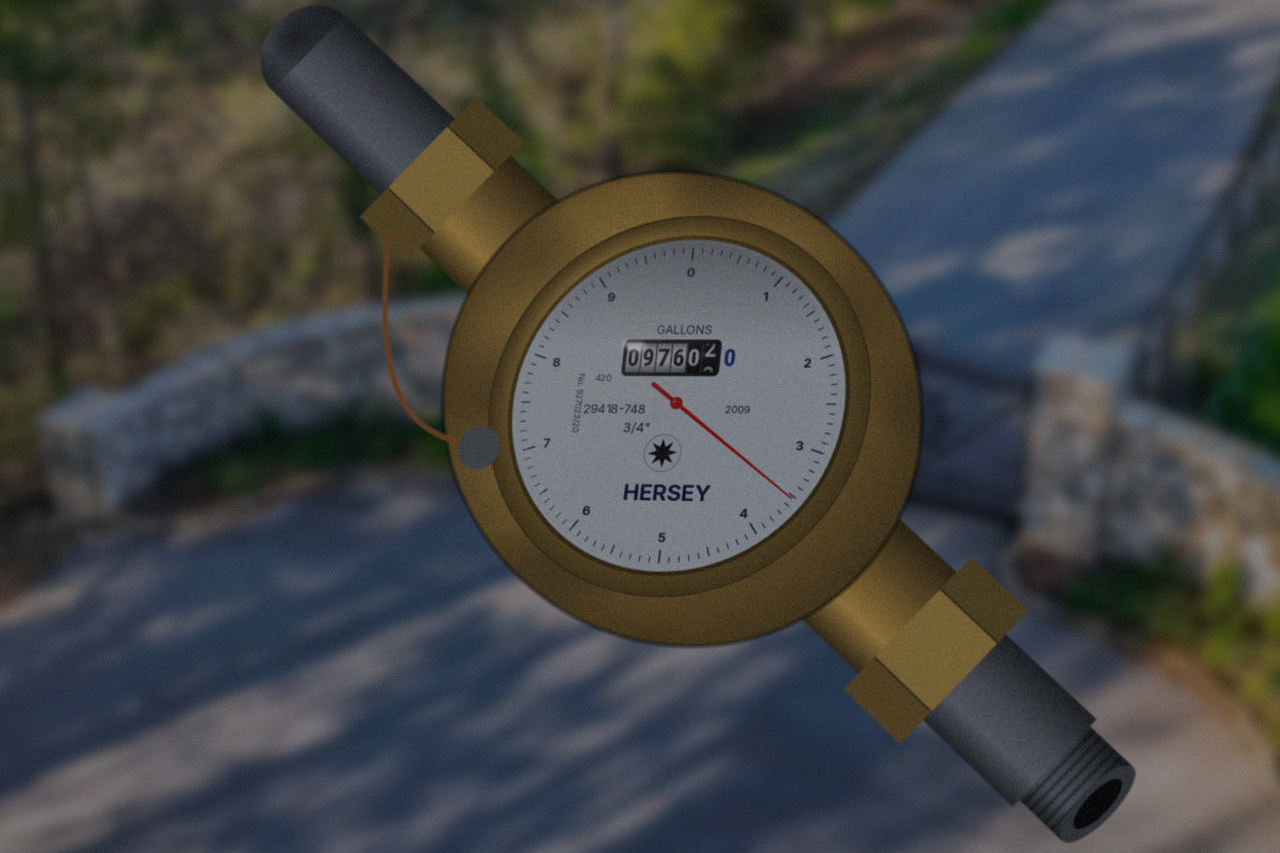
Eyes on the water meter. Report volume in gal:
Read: 976023.5 gal
